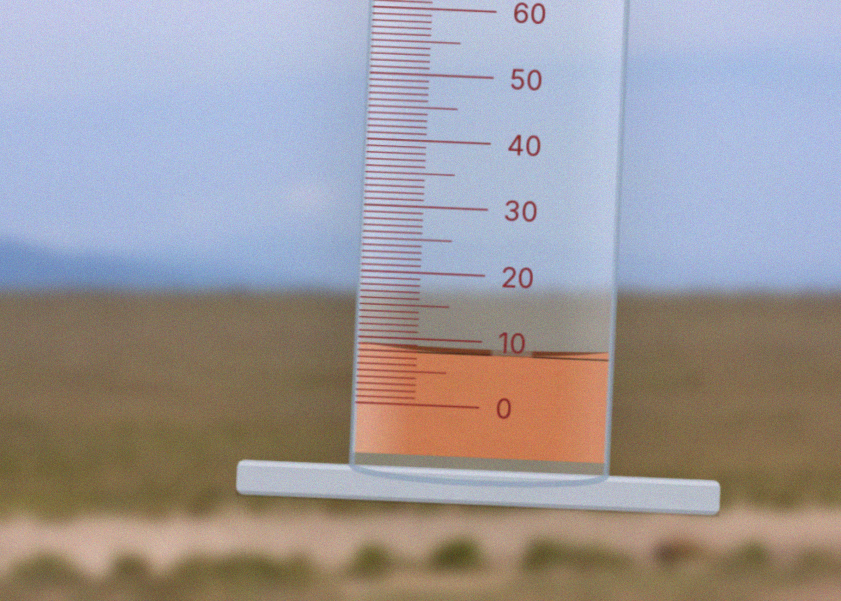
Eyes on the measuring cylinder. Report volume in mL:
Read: 8 mL
